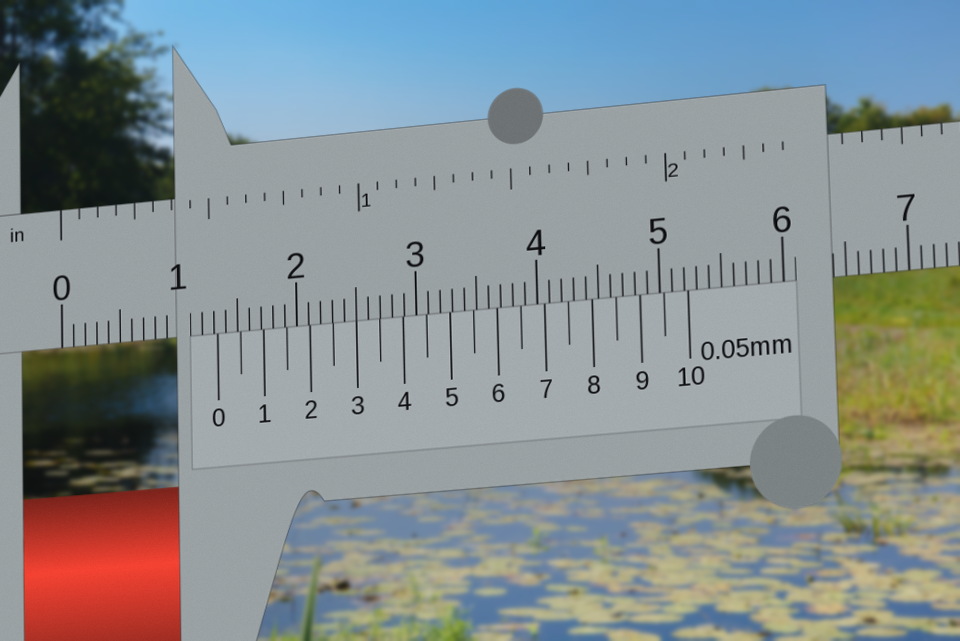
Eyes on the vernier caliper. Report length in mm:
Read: 13.3 mm
